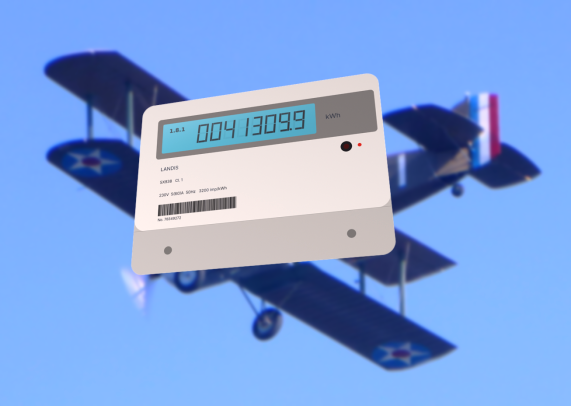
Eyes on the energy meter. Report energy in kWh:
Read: 41309.9 kWh
